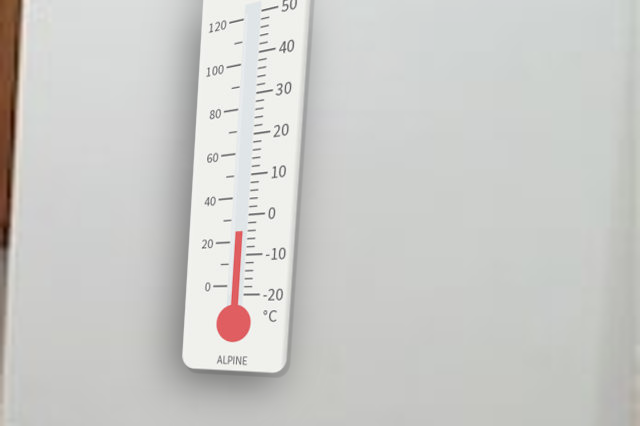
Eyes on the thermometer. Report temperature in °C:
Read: -4 °C
